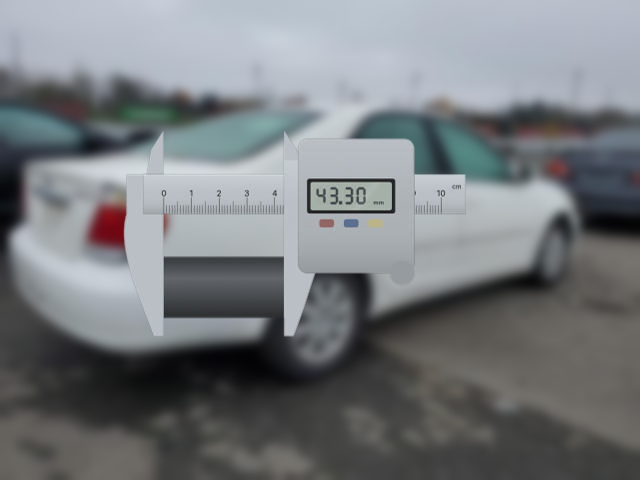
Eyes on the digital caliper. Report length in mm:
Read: 43.30 mm
